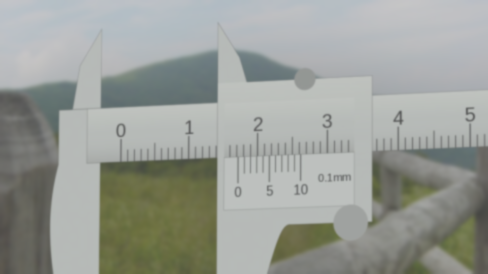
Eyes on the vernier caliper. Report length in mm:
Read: 17.2 mm
